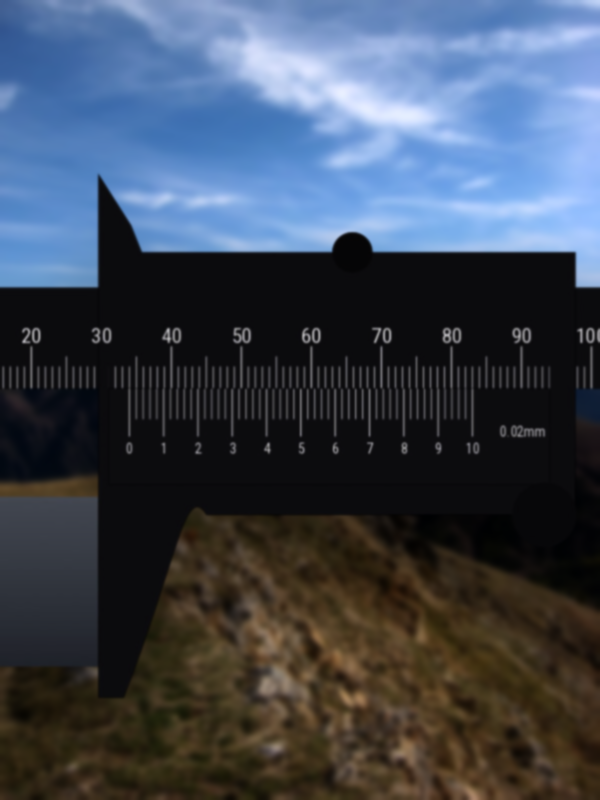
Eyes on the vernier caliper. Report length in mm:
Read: 34.0 mm
